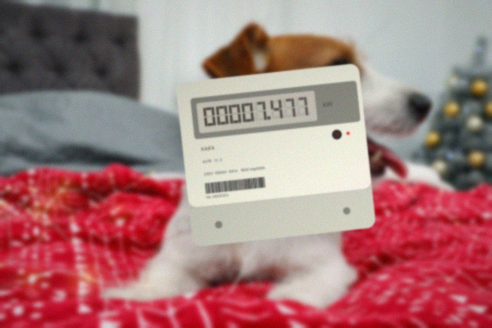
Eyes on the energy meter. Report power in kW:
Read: 7.477 kW
